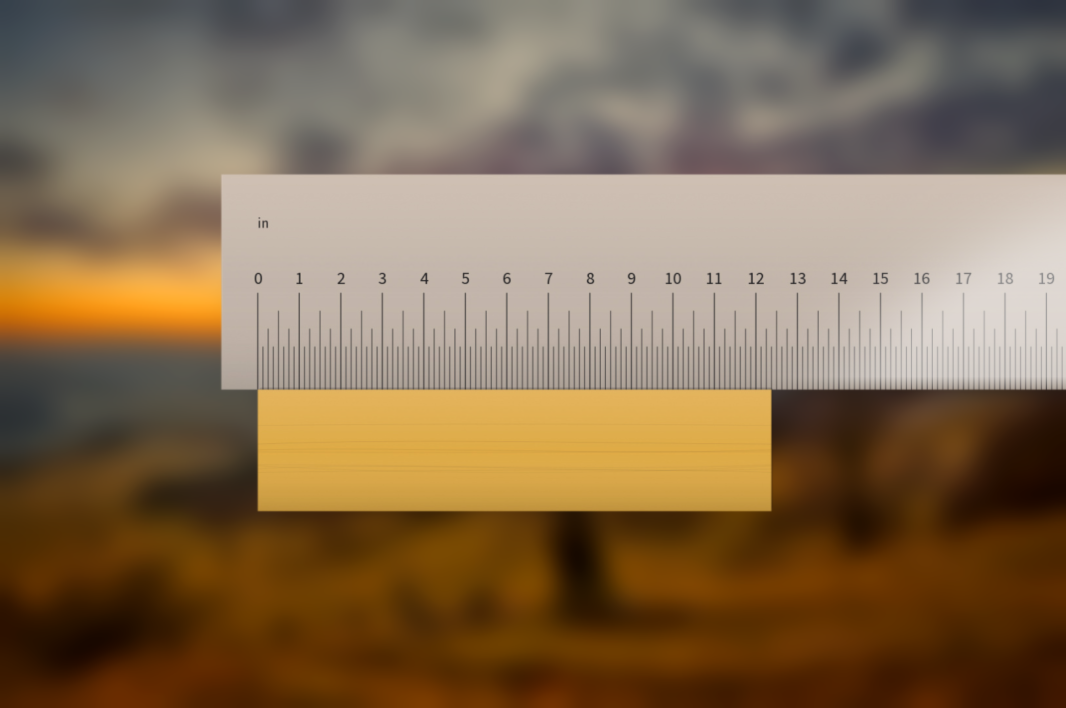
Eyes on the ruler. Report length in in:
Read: 12.375 in
